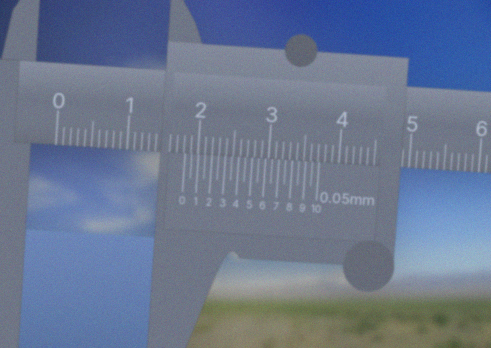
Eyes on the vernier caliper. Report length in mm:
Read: 18.2 mm
